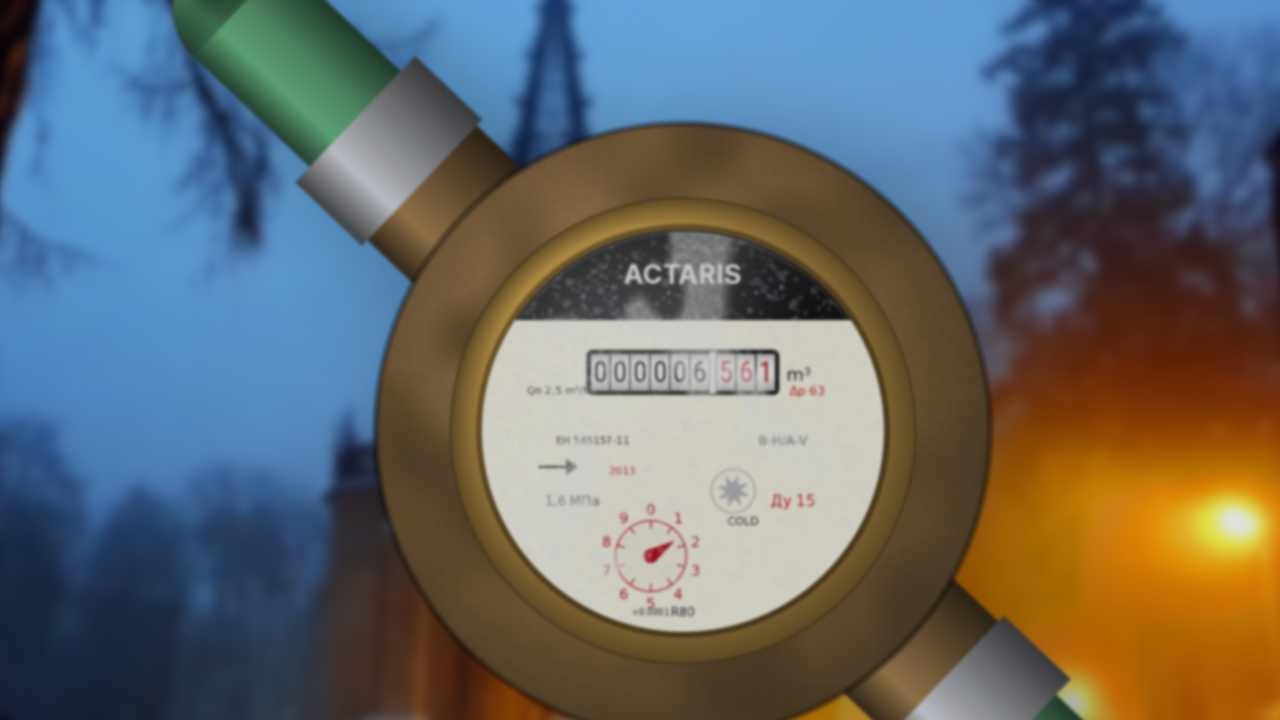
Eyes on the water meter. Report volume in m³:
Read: 6.5611 m³
